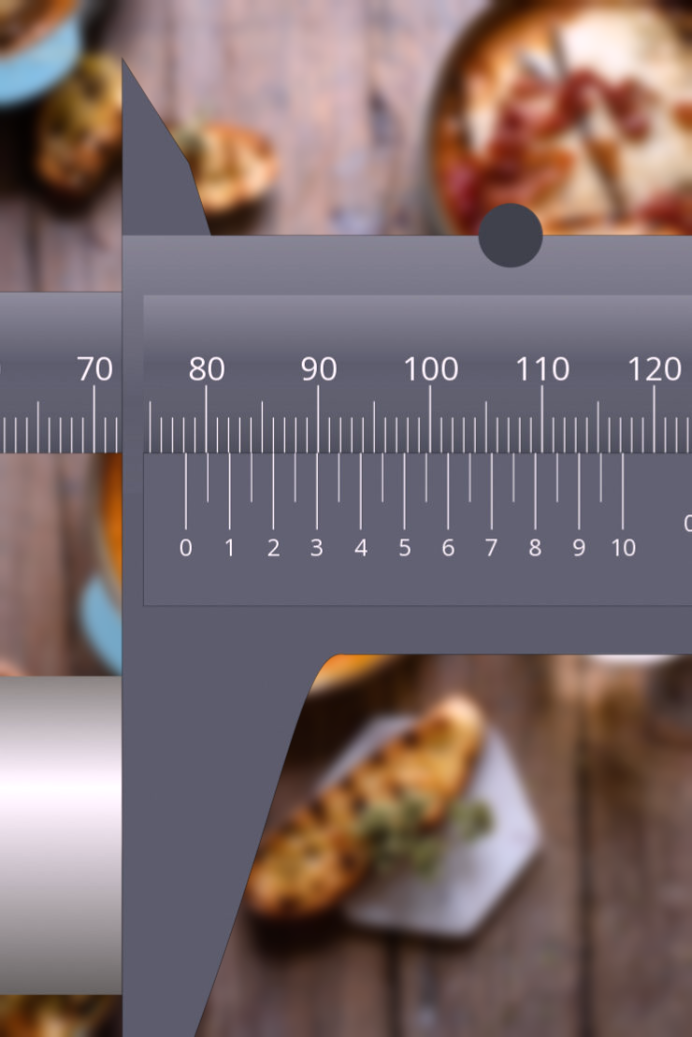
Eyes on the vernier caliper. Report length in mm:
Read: 78.2 mm
